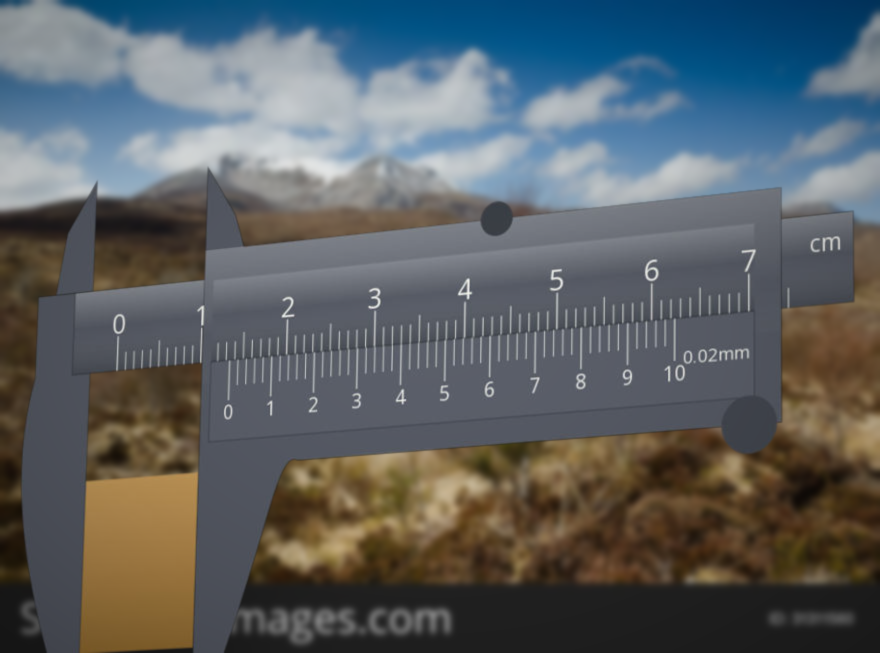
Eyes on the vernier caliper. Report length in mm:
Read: 13.4 mm
